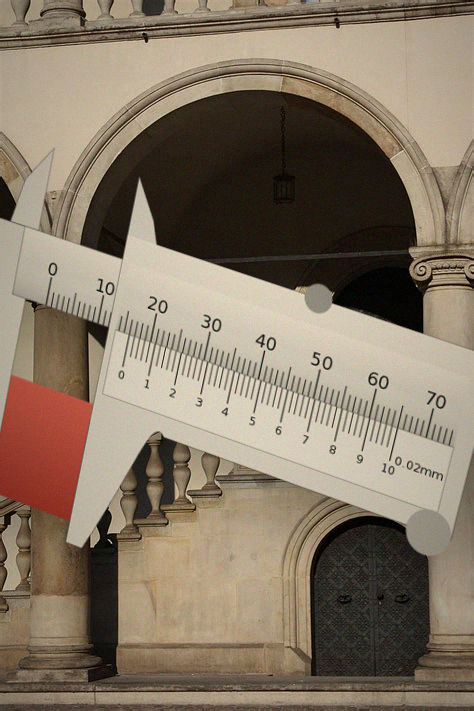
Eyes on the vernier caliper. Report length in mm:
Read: 16.0 mm
